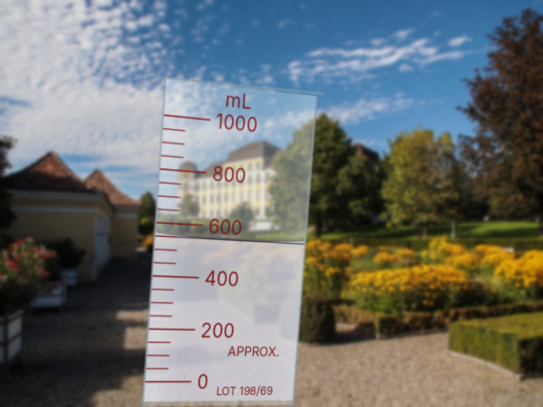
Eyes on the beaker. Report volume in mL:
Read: 550 mL
